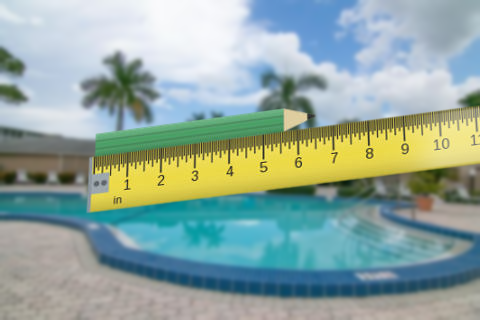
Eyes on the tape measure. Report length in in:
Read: 6.5 in
